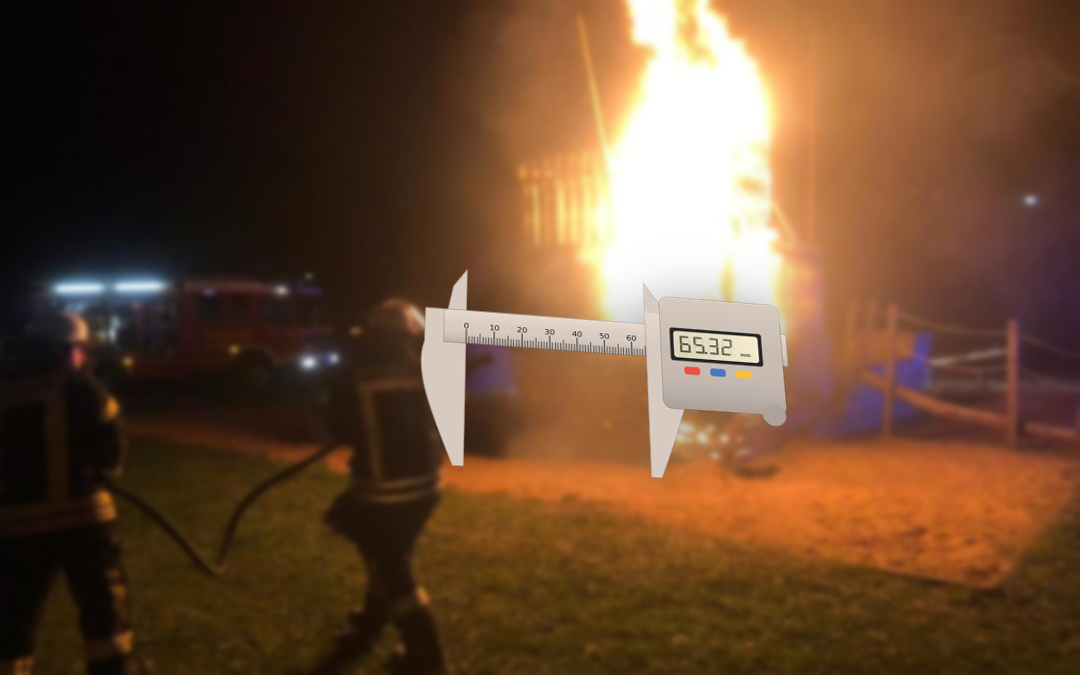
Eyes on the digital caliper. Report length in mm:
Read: 65.32 mm
